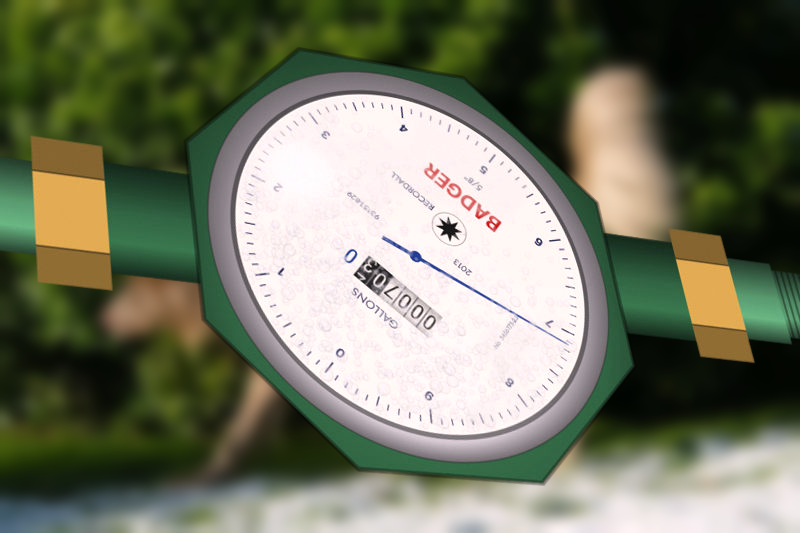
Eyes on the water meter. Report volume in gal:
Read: 7027.1 gal
